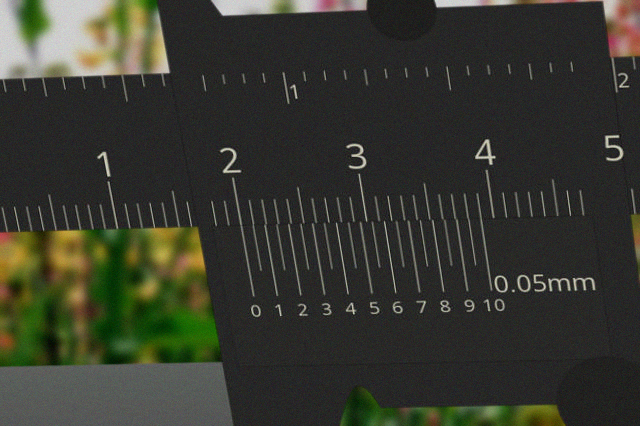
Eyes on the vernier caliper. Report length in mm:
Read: 20.0 mm
